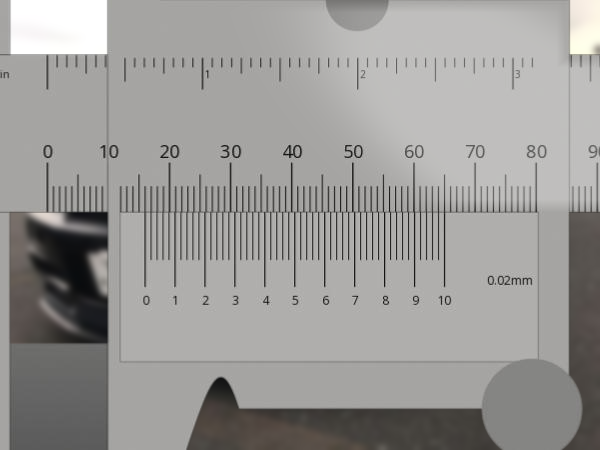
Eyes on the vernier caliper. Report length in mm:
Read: 16.0 mm
